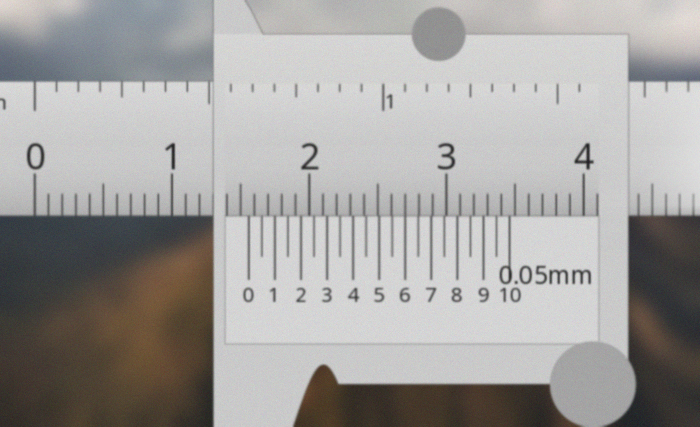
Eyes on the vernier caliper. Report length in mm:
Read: 15.6 mm
